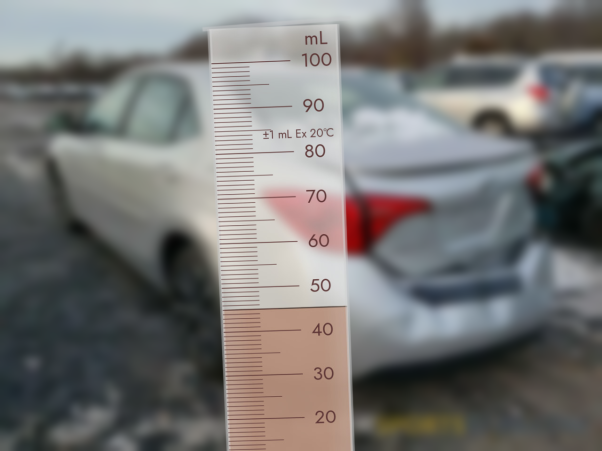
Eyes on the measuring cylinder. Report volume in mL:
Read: 45 mL
